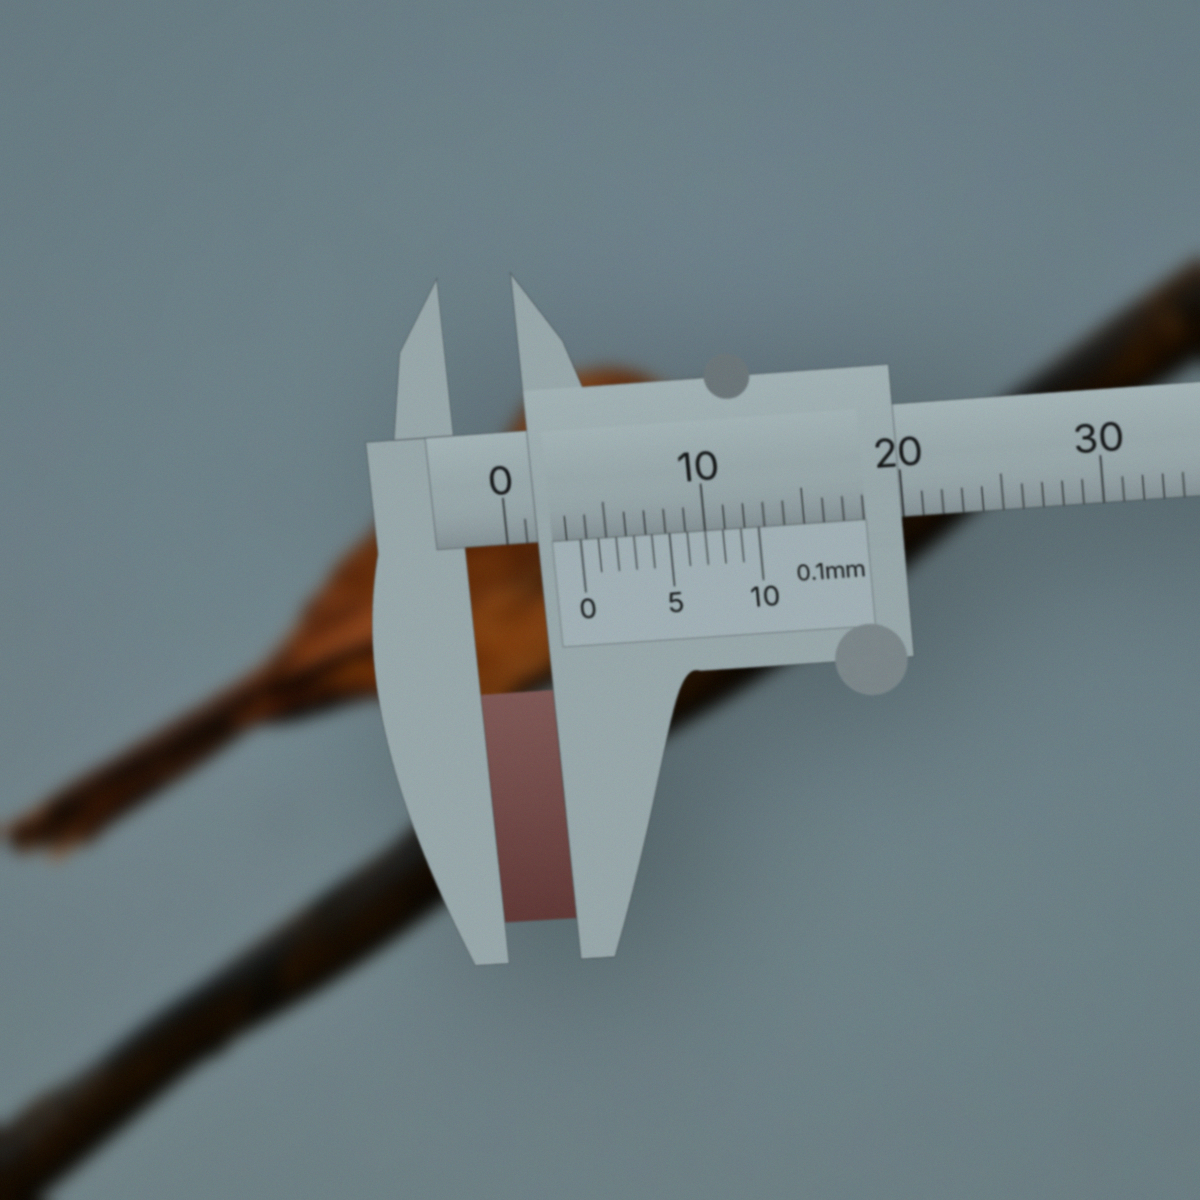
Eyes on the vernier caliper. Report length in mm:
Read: 3.7 mm
